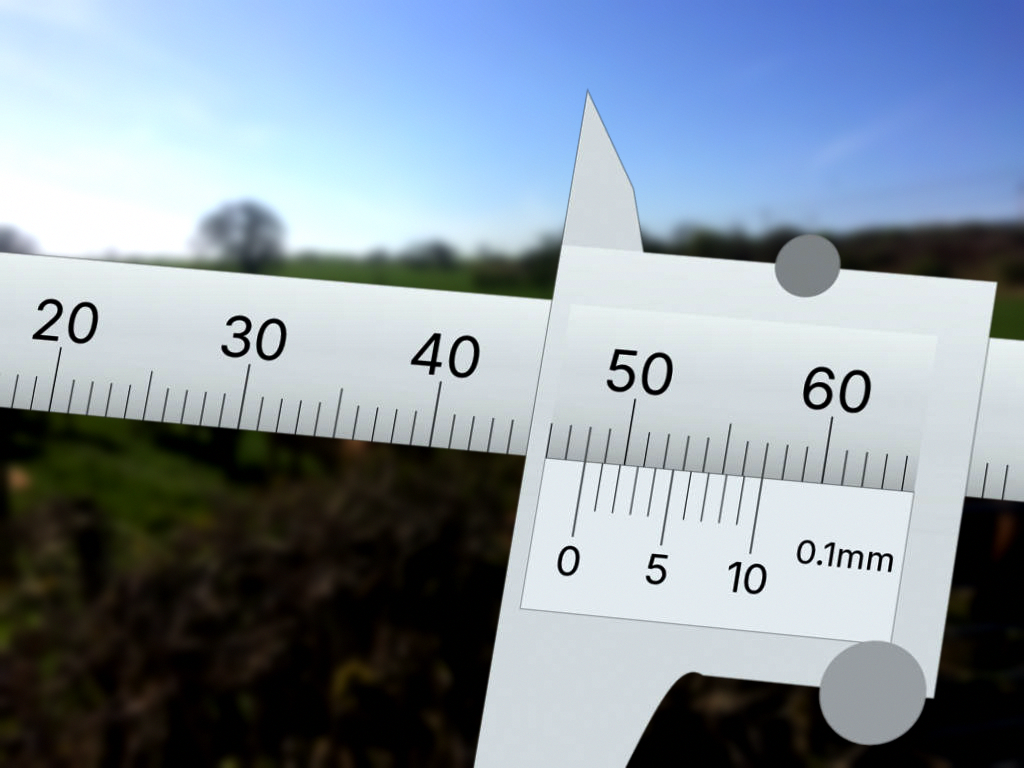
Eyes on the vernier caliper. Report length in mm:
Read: 48.0 mm
